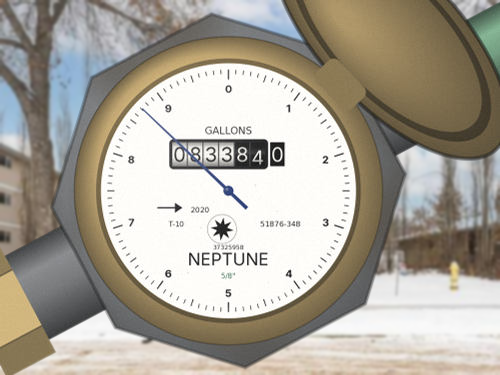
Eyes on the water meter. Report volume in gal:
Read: 833838.7 gal
